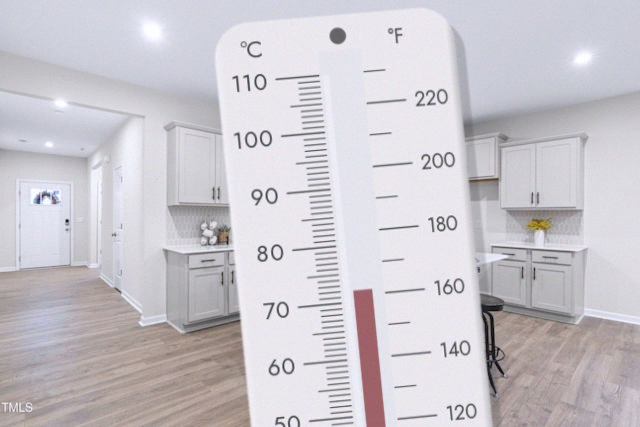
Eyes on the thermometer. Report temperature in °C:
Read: 72 °C
